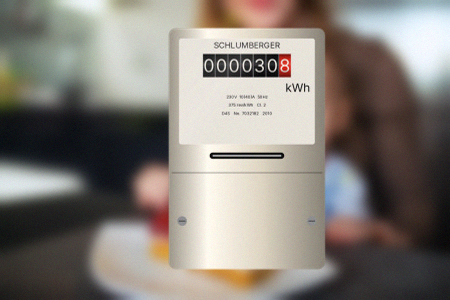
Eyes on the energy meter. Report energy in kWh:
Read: 30.8 kWh
